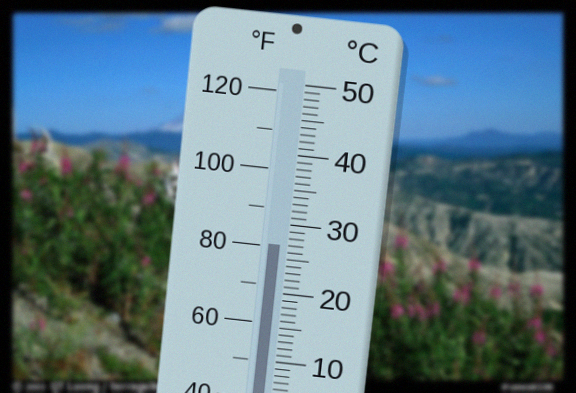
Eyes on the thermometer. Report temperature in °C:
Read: 27 °C
